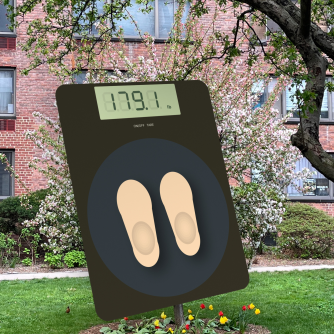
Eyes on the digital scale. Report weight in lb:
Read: 179.1 lb
